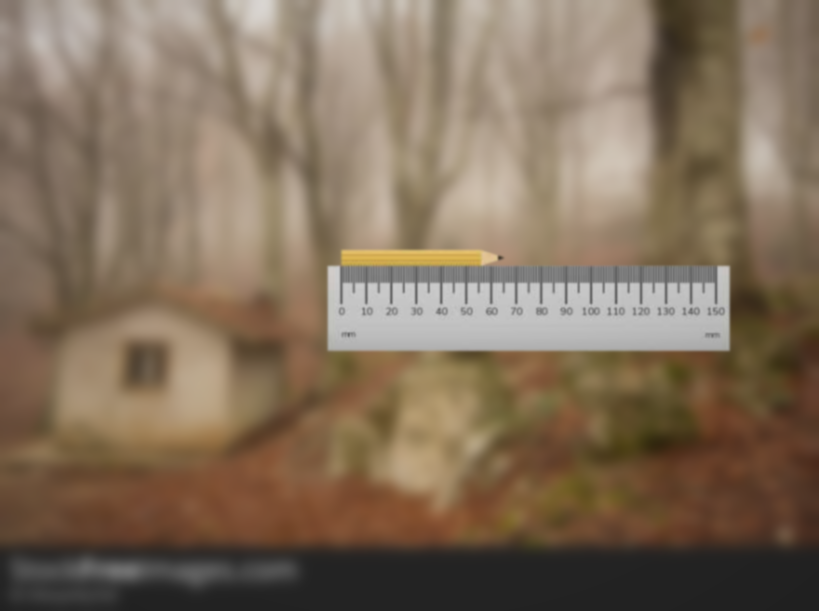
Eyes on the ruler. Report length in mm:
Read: 65 mm
